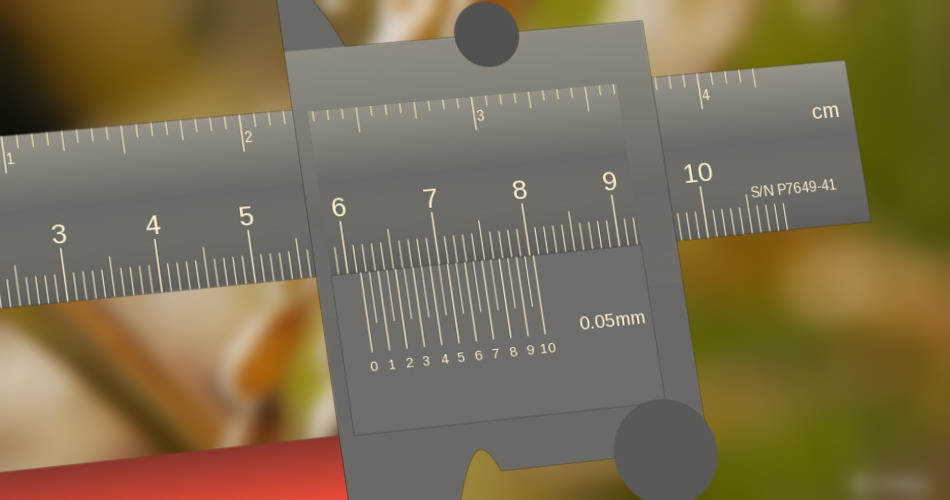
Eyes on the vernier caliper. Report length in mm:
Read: 61.4 mm
